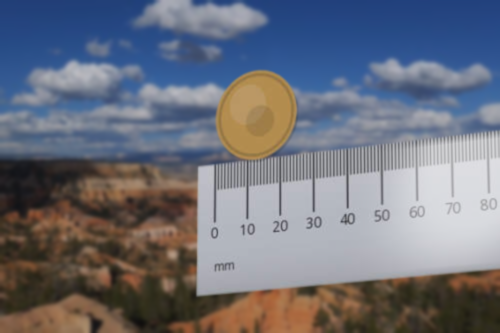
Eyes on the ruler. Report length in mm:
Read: 25 mm
